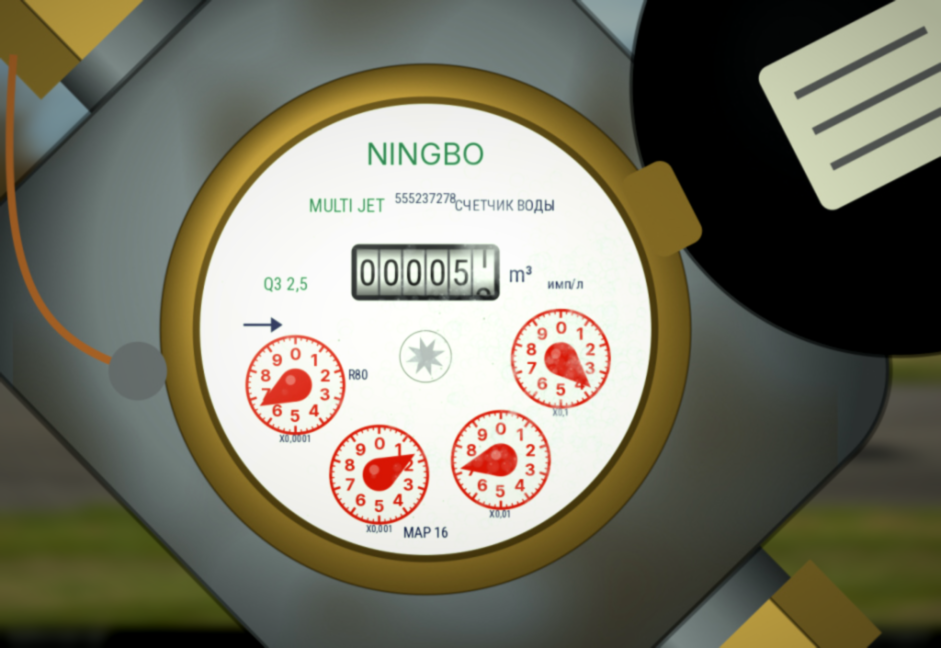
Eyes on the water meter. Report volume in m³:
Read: 51.3716 m³
